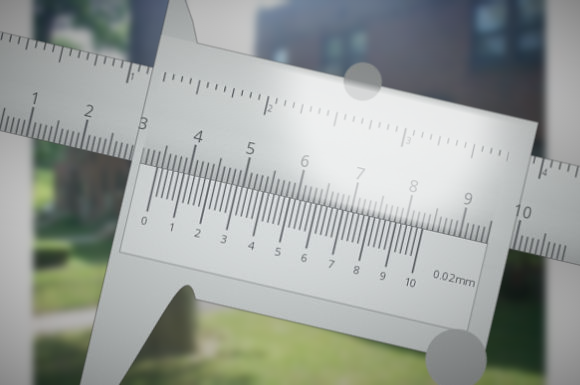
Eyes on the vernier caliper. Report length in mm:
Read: 34.2 mm
